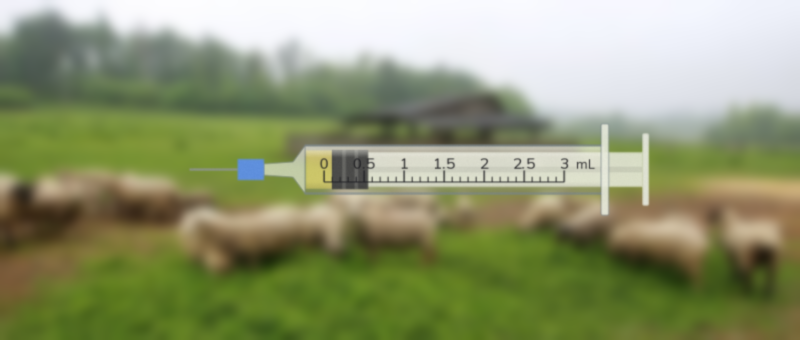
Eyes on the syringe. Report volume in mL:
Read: 0.1 mL
